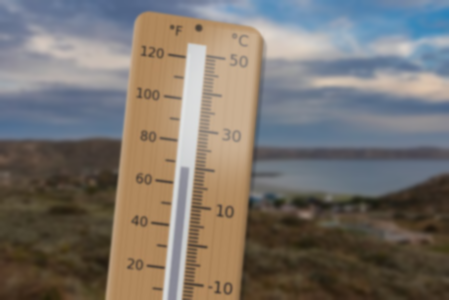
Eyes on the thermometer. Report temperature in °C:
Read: 20 °C
